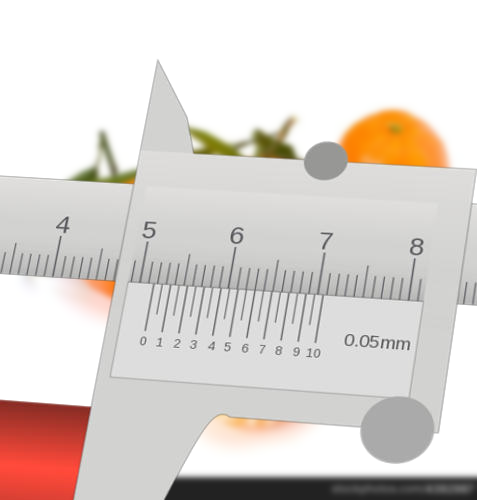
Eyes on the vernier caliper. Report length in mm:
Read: 51.6 mm
